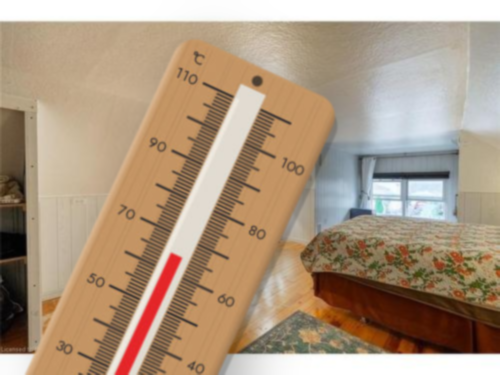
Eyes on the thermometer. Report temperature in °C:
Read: 65 °C
